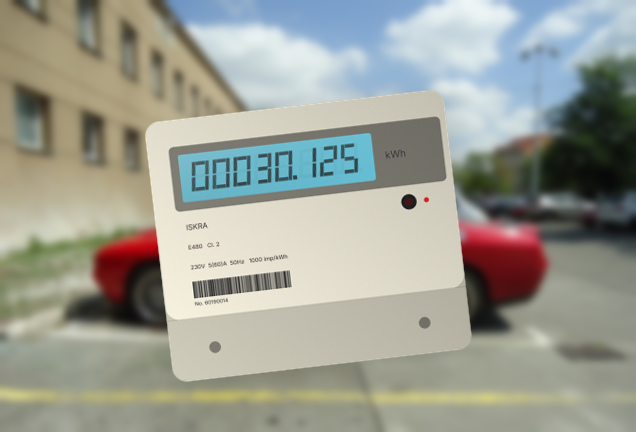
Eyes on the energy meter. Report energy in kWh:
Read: 30.125 kWh
